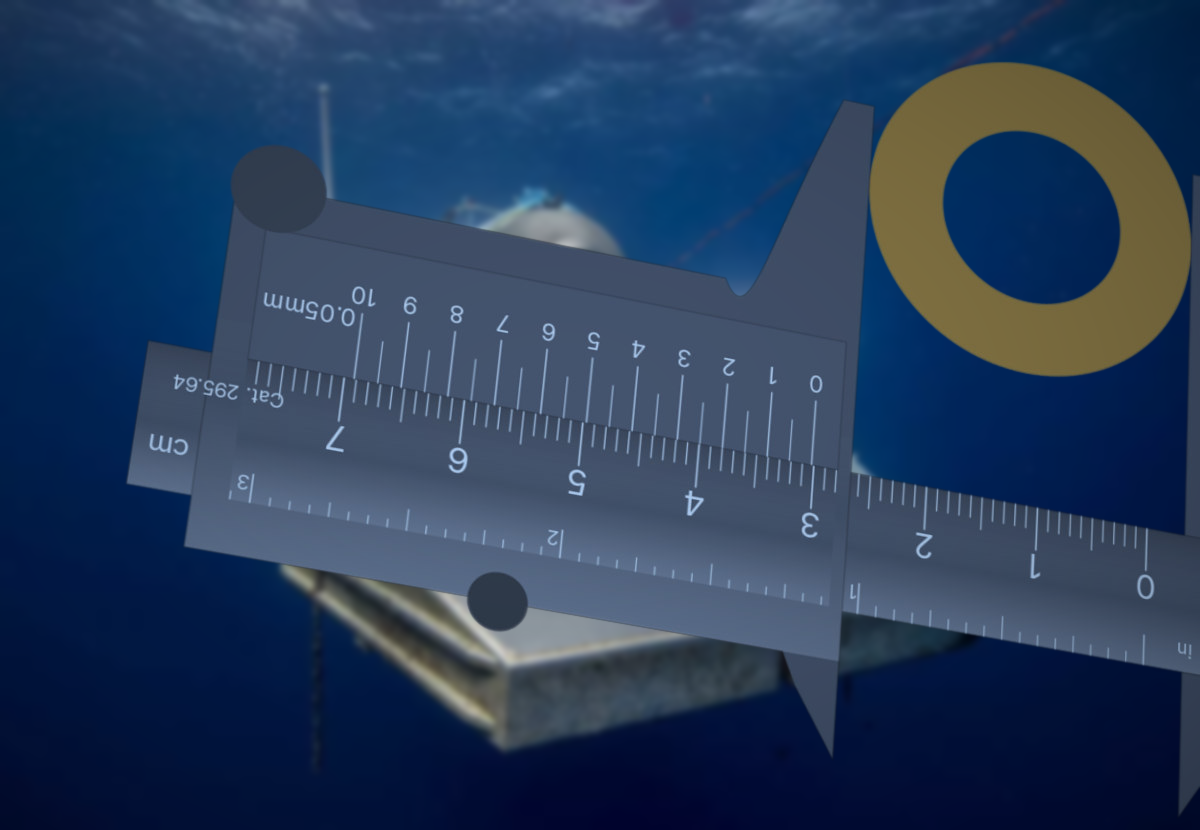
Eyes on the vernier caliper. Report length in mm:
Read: 30.2 mm
